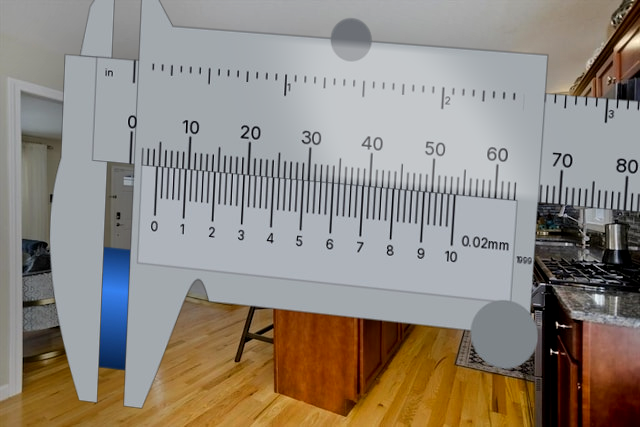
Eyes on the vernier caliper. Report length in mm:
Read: 4.6 mm
